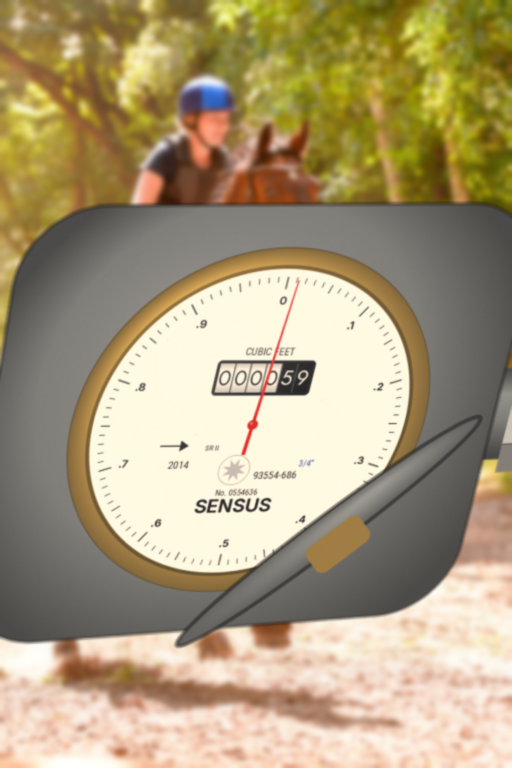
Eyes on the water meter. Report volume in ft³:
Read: 59.01 ft³
